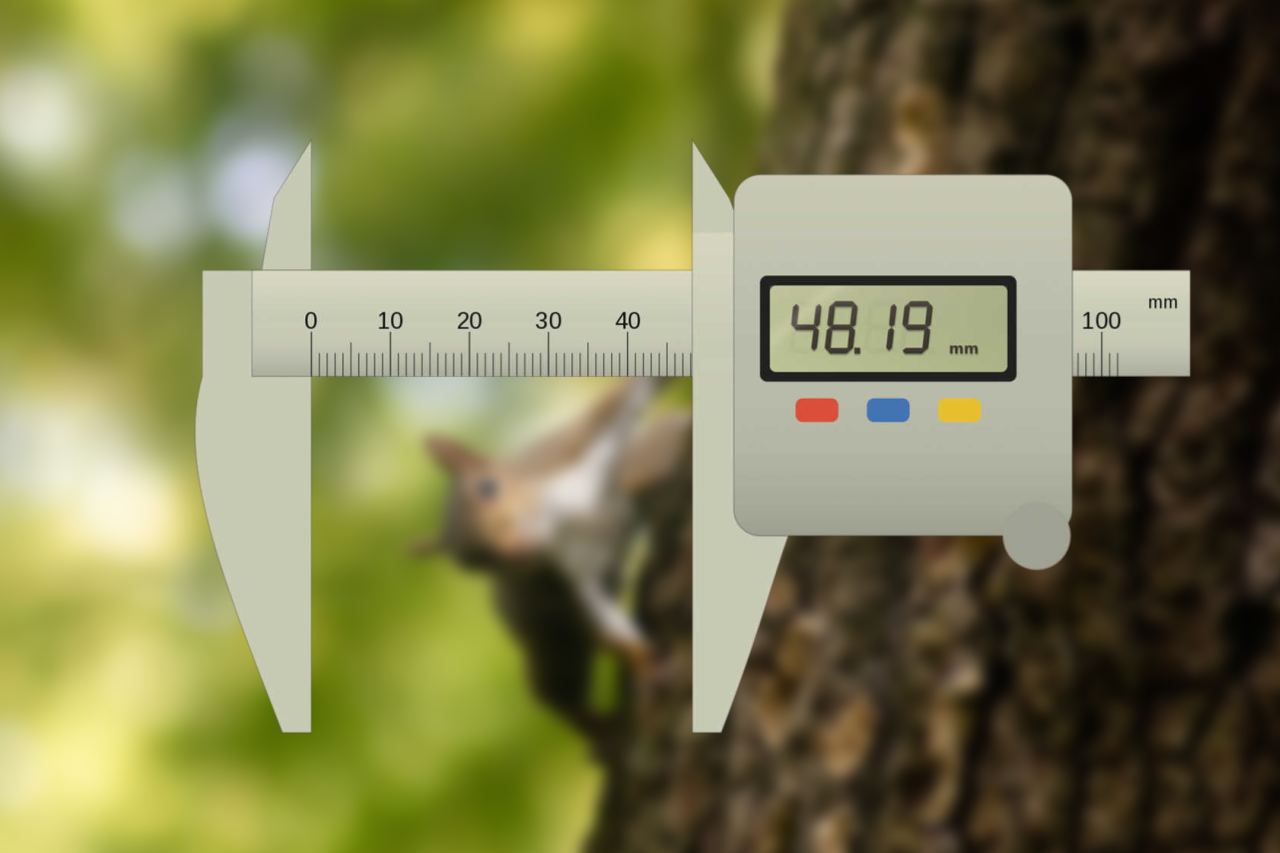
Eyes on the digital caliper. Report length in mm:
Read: 48.19 mm
